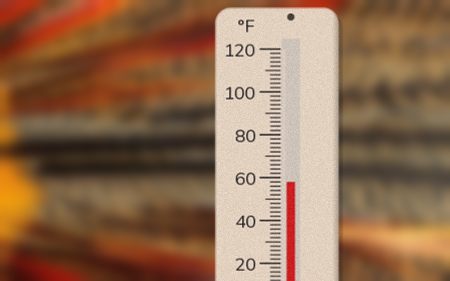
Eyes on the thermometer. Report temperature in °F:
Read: 58 °F
